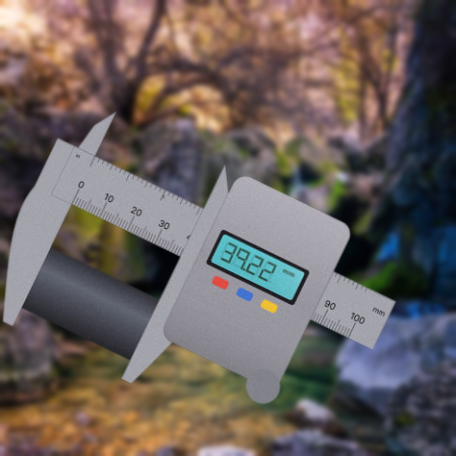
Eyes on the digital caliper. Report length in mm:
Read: 39.22 mm
